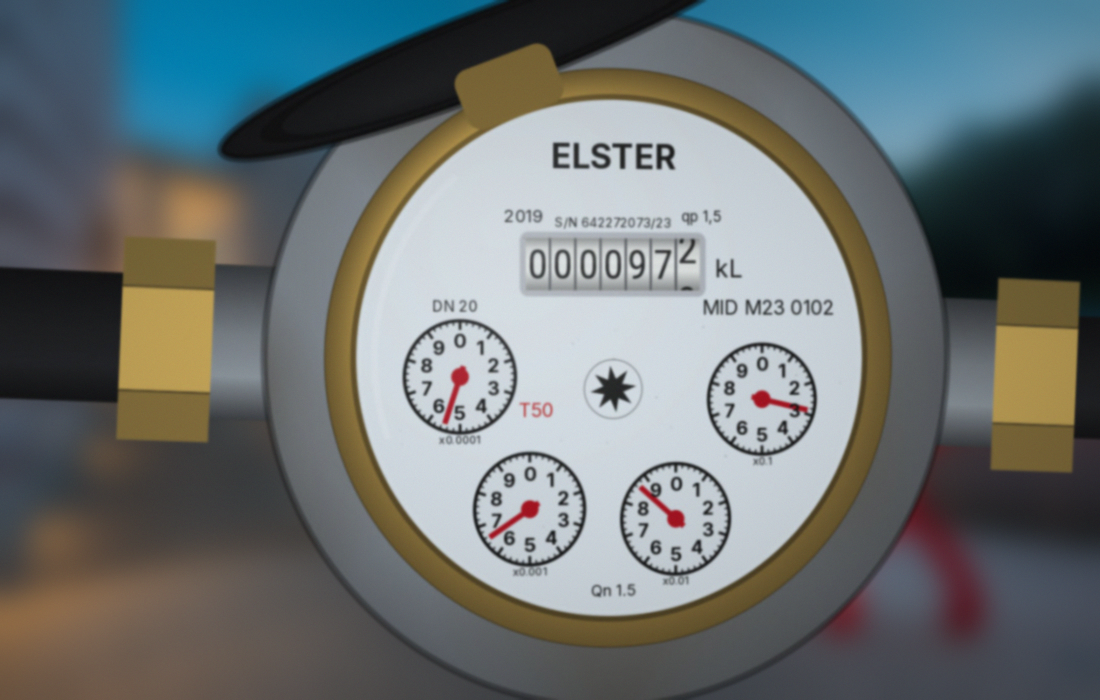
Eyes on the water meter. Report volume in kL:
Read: 972.2865 kL
